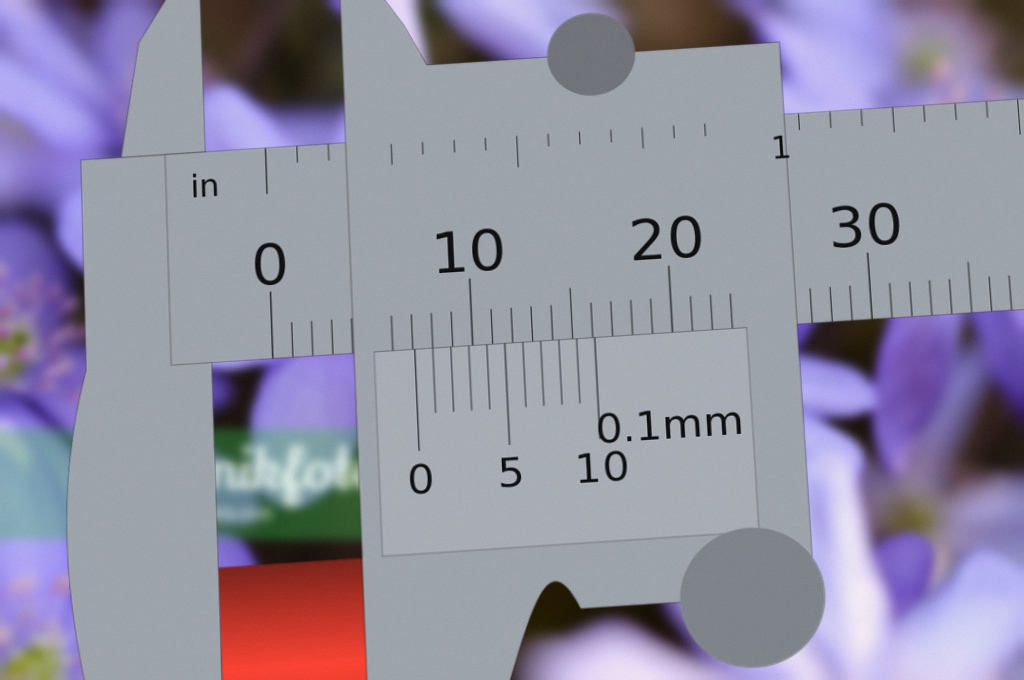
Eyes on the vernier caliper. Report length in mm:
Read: 7.1 mm
